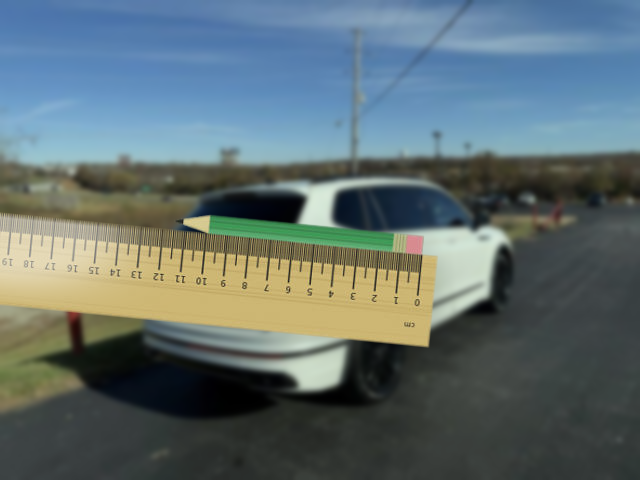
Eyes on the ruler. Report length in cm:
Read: 11.5 cm
